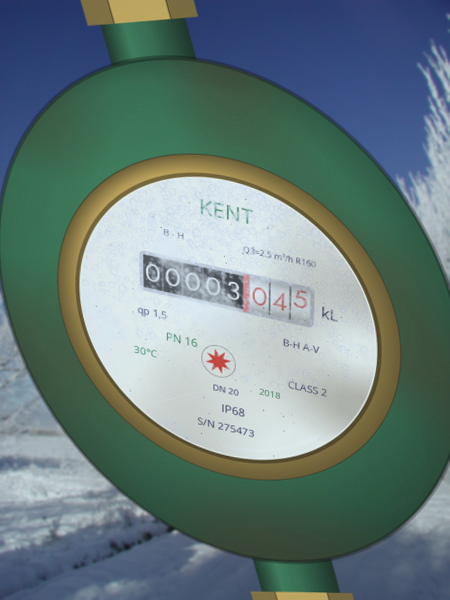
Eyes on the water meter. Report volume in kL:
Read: 3.045 kL
